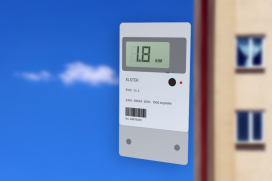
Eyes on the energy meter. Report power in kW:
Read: 1.8 kW
